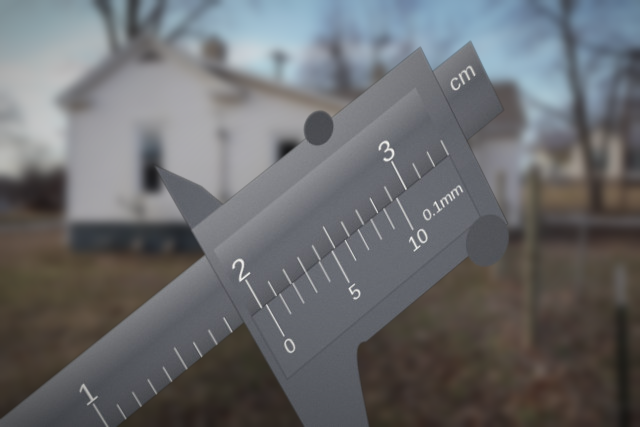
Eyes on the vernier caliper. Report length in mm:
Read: 20.3 mm
